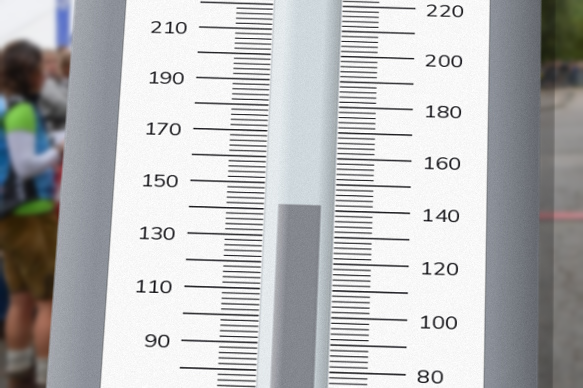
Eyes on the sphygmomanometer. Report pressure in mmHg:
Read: 142 mmHg
